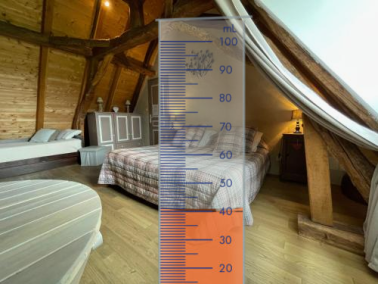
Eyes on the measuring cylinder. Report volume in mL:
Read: 40 mL
